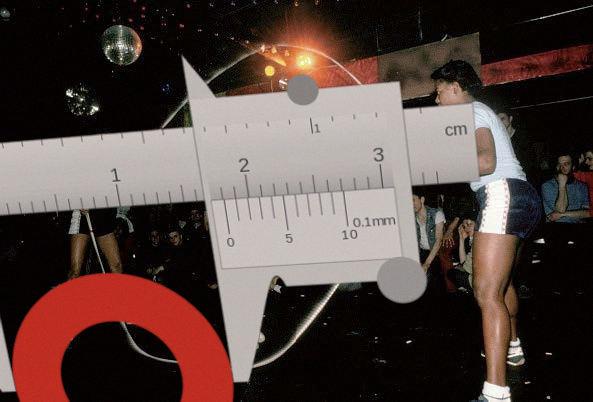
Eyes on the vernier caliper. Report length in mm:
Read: 18.1 mm
